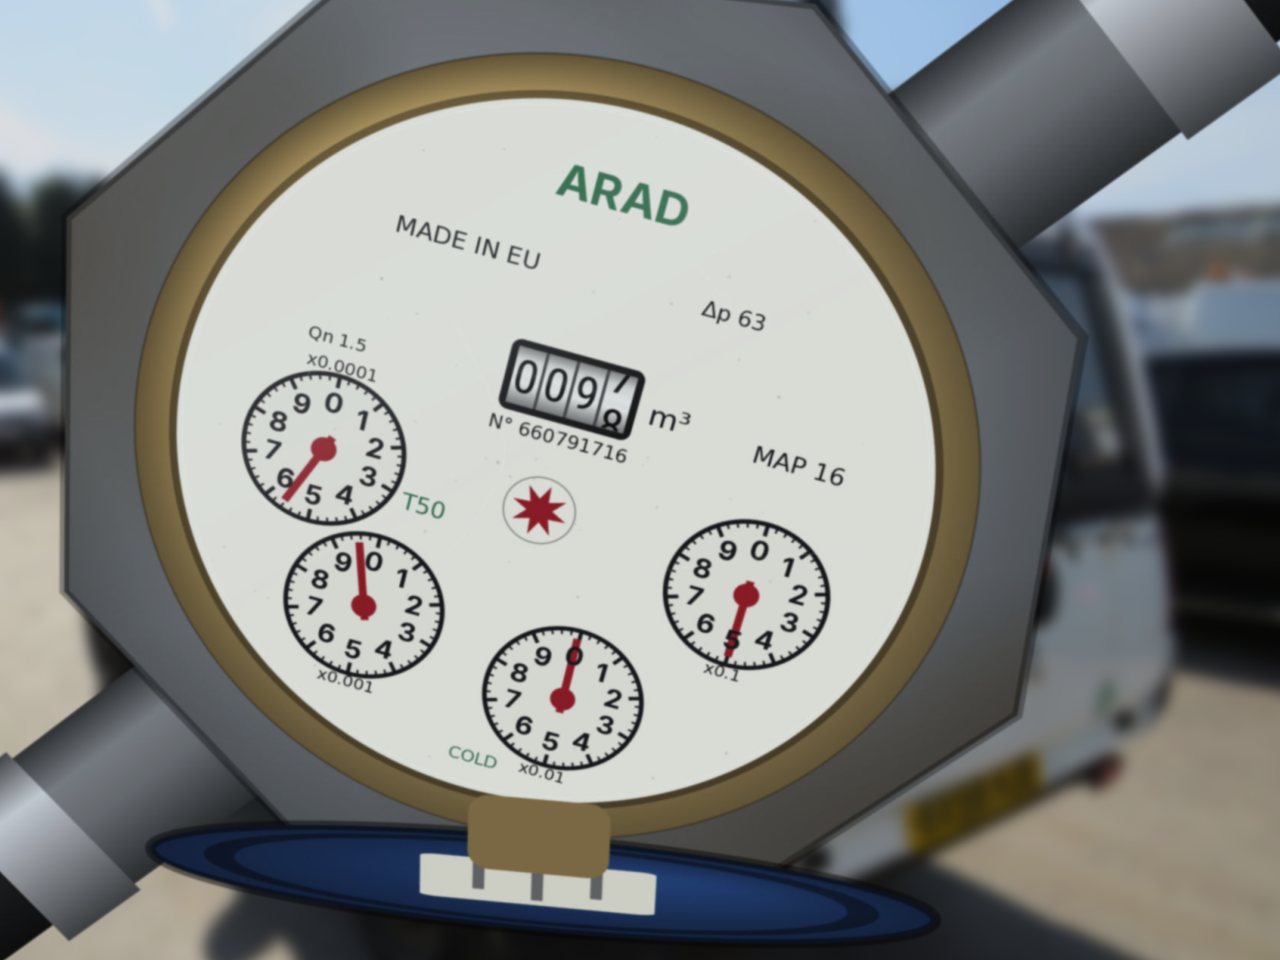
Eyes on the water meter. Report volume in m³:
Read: 97.4995 m³
